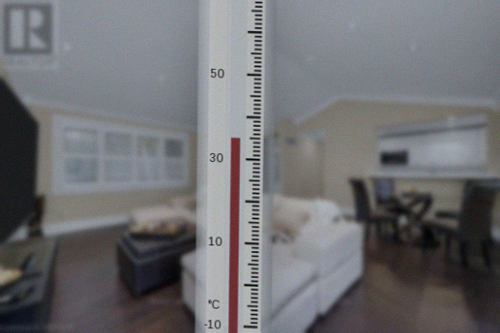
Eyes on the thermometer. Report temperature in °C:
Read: 35 °C
